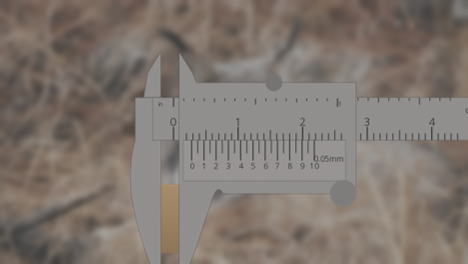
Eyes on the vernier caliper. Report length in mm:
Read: 2.8 mm
